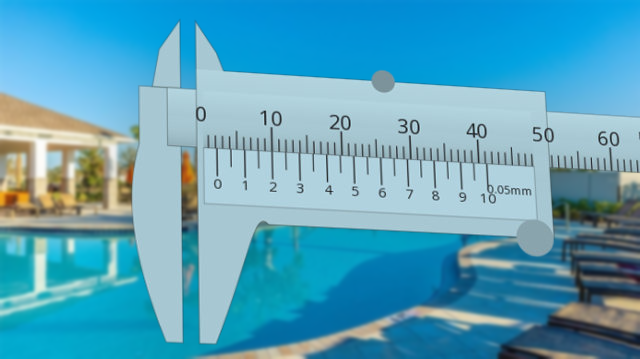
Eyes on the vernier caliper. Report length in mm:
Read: 2.2 mm
